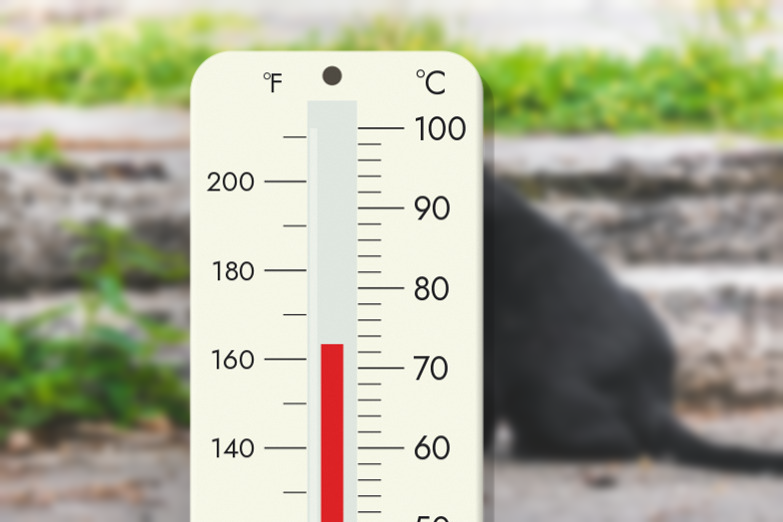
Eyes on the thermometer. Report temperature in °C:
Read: 73 °C
